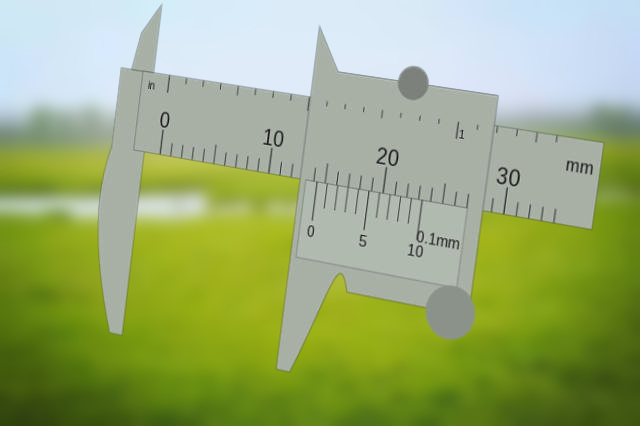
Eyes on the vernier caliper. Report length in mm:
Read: 14.3 mm
